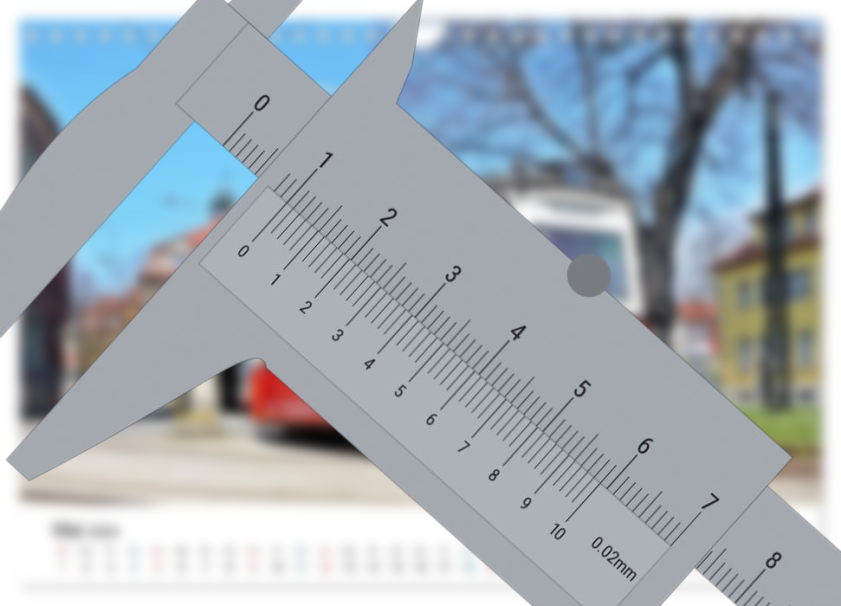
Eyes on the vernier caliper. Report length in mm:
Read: 10.0 mm
